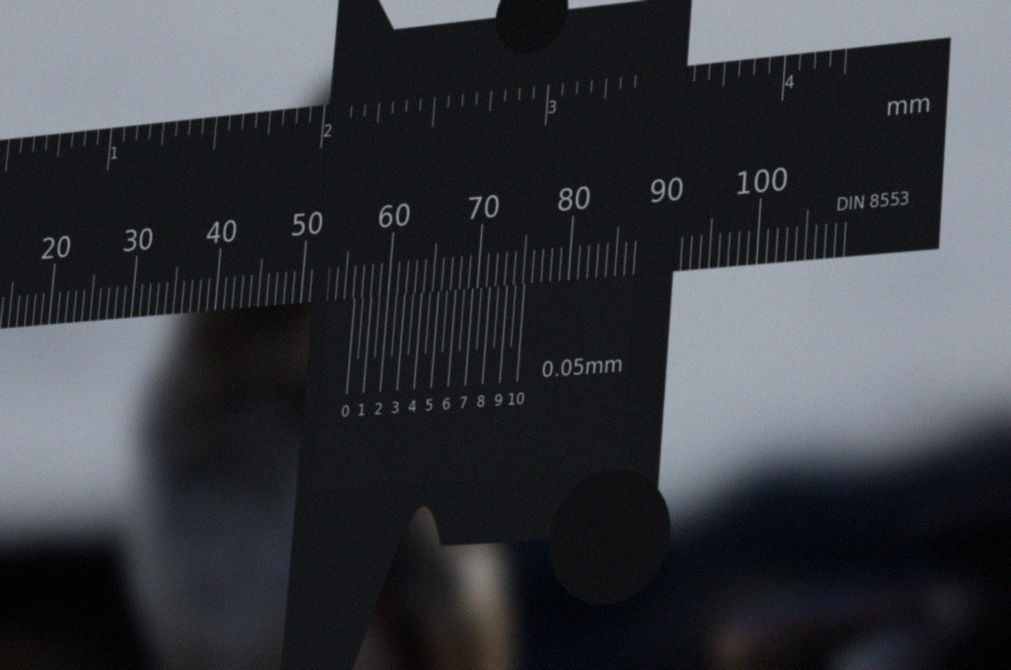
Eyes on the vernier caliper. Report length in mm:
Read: 56.2 mm
